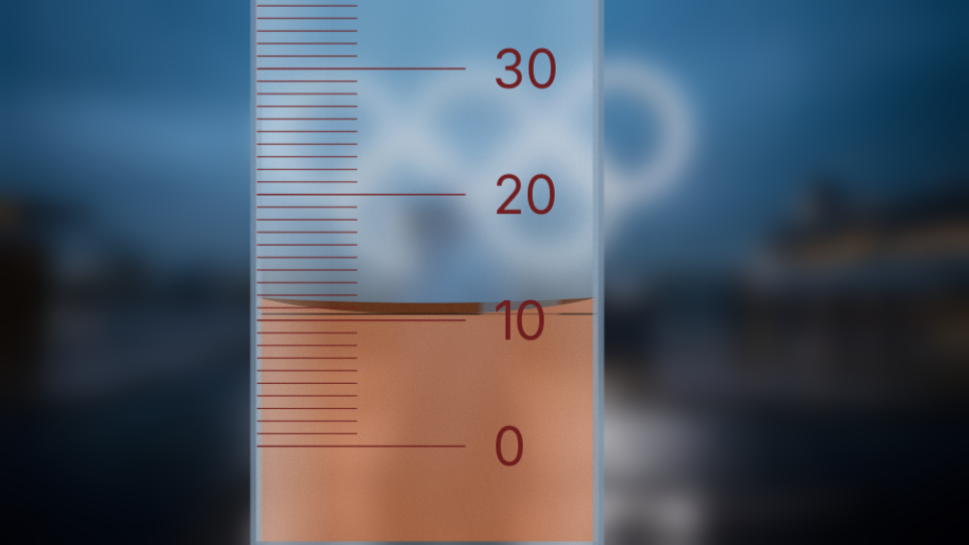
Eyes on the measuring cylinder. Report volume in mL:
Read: 10.5 mL
